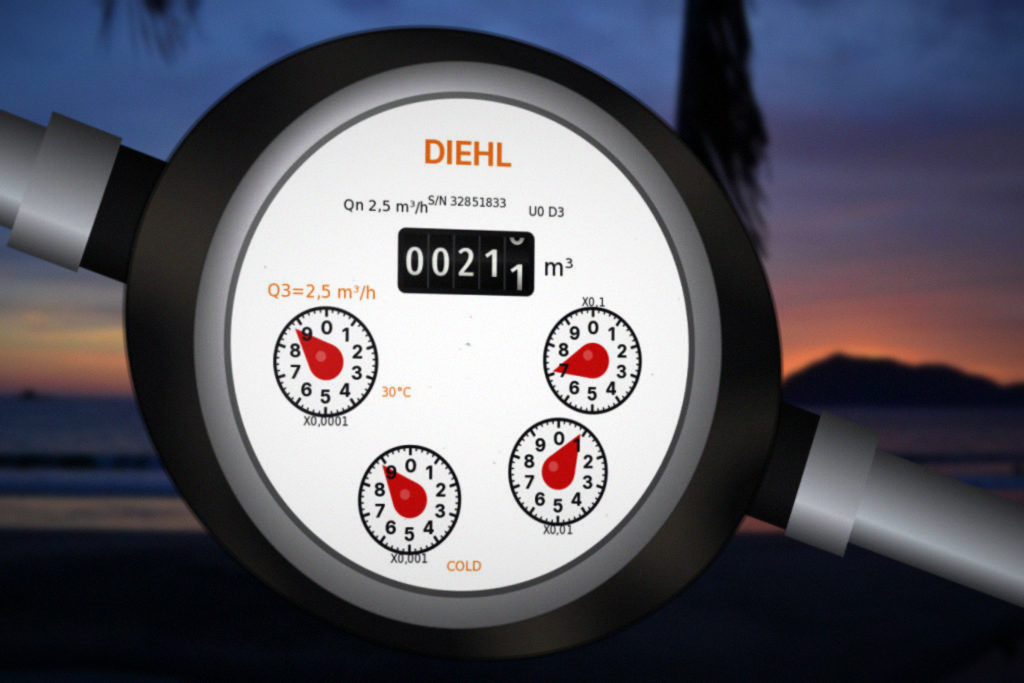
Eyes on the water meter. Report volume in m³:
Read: 210.7088 m³
